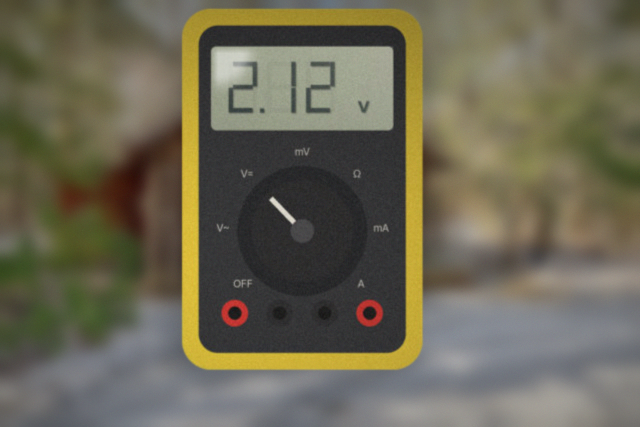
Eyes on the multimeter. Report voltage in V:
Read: 2.12 V
